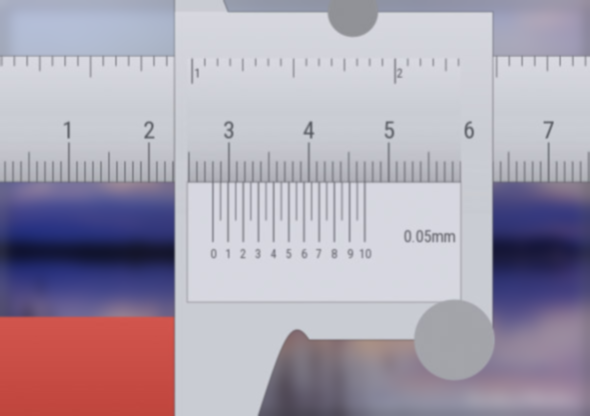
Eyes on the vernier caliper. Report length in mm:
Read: 28.0 mm
